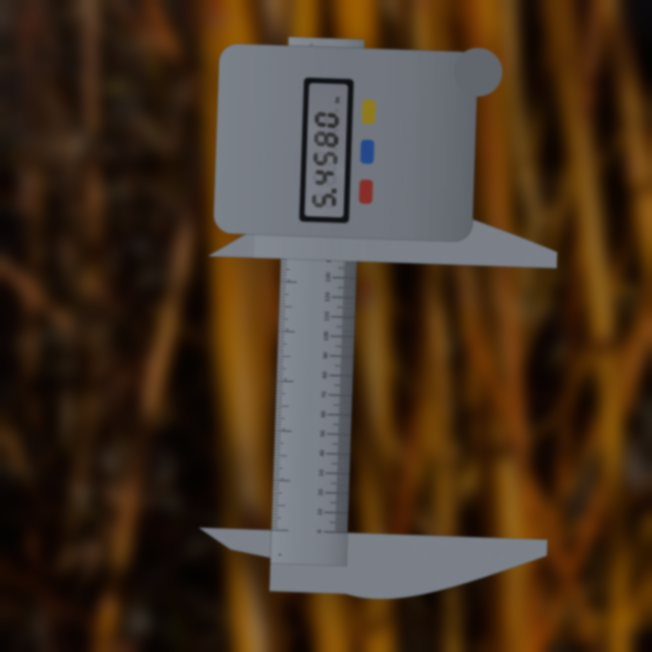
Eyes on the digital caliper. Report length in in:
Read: 5.4580 in
